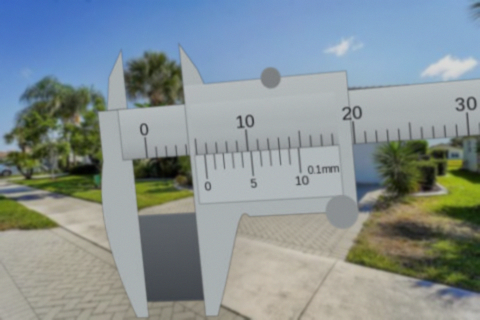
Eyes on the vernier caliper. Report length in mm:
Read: 5.8 mm
